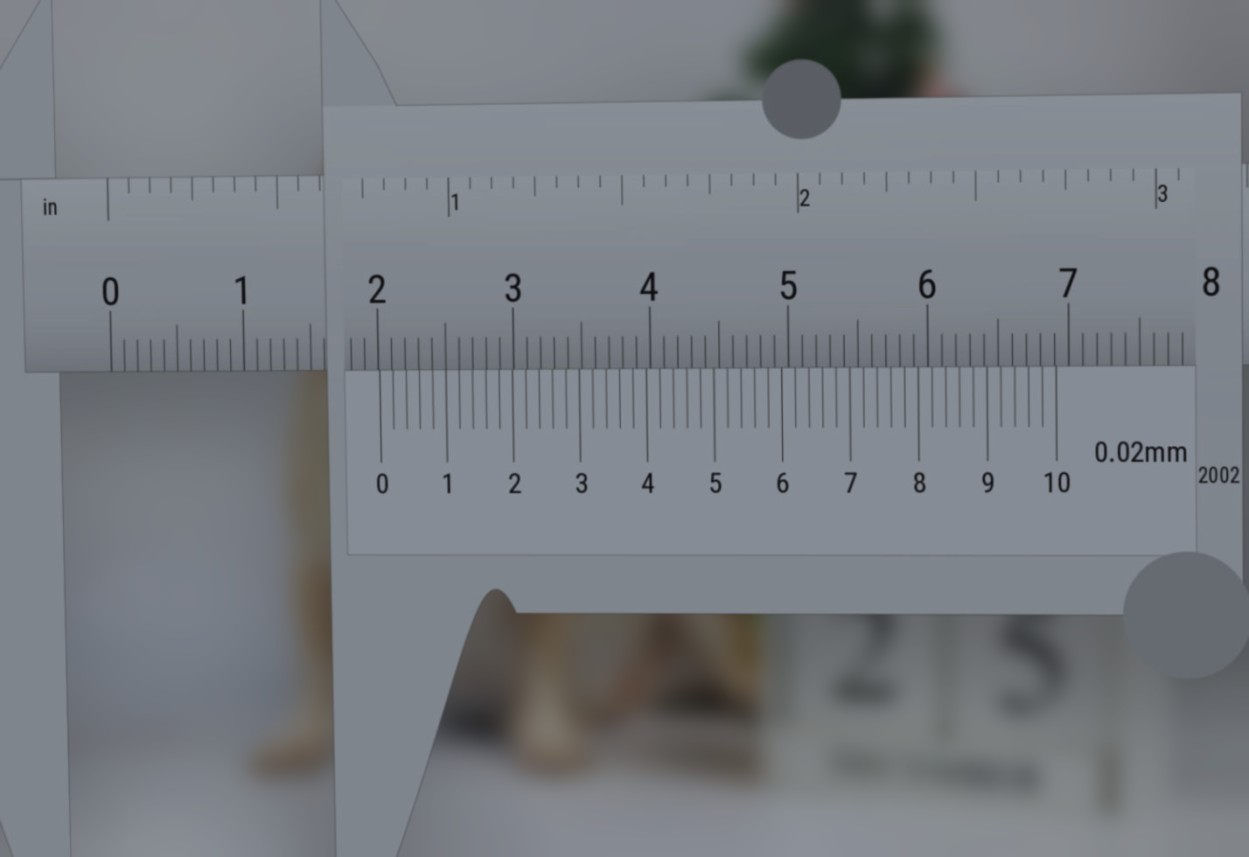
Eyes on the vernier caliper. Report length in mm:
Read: 20.1 mm
